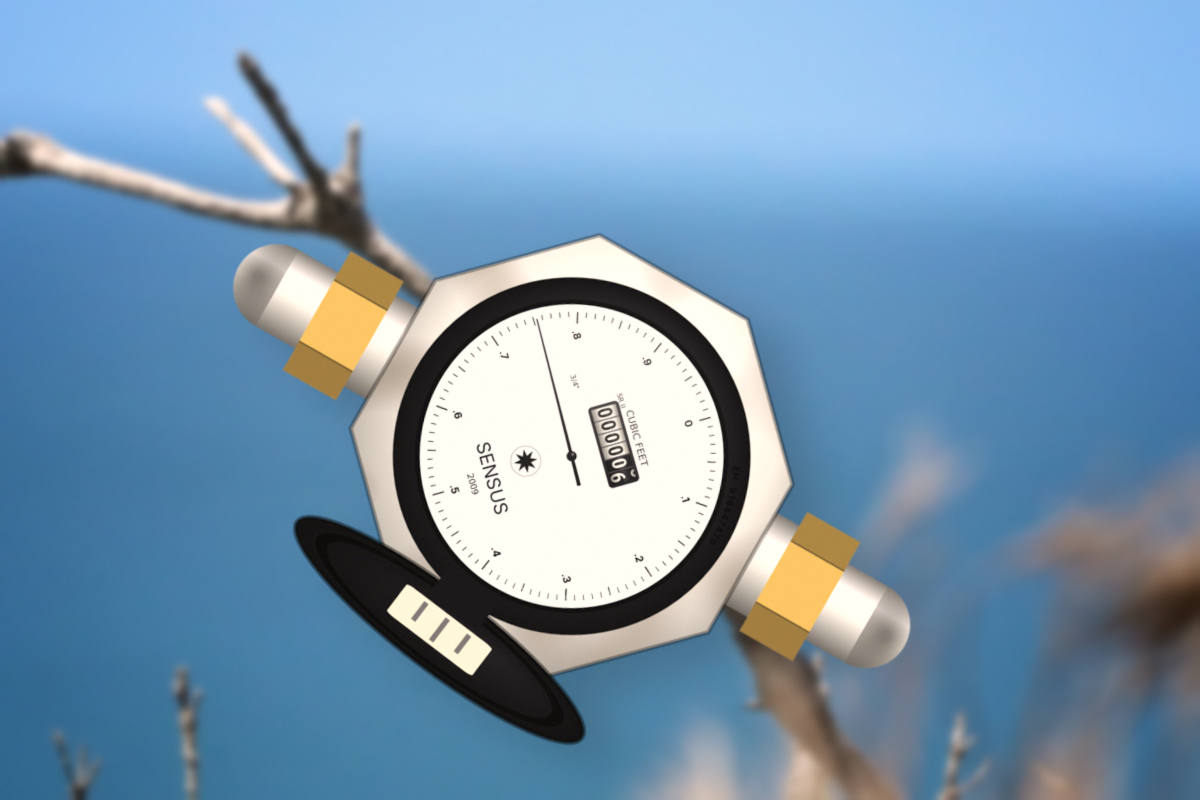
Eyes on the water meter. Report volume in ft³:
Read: 5.75 ft³
